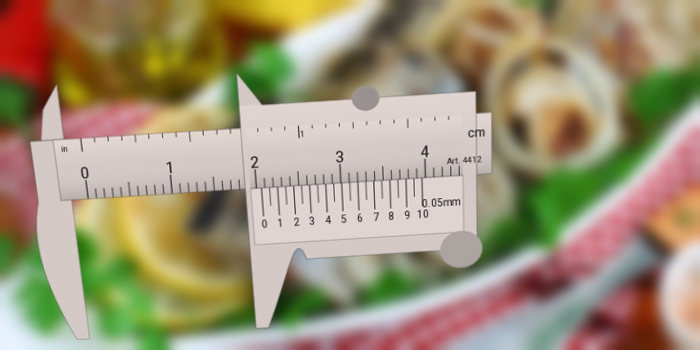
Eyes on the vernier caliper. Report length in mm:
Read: 20.6 mm
